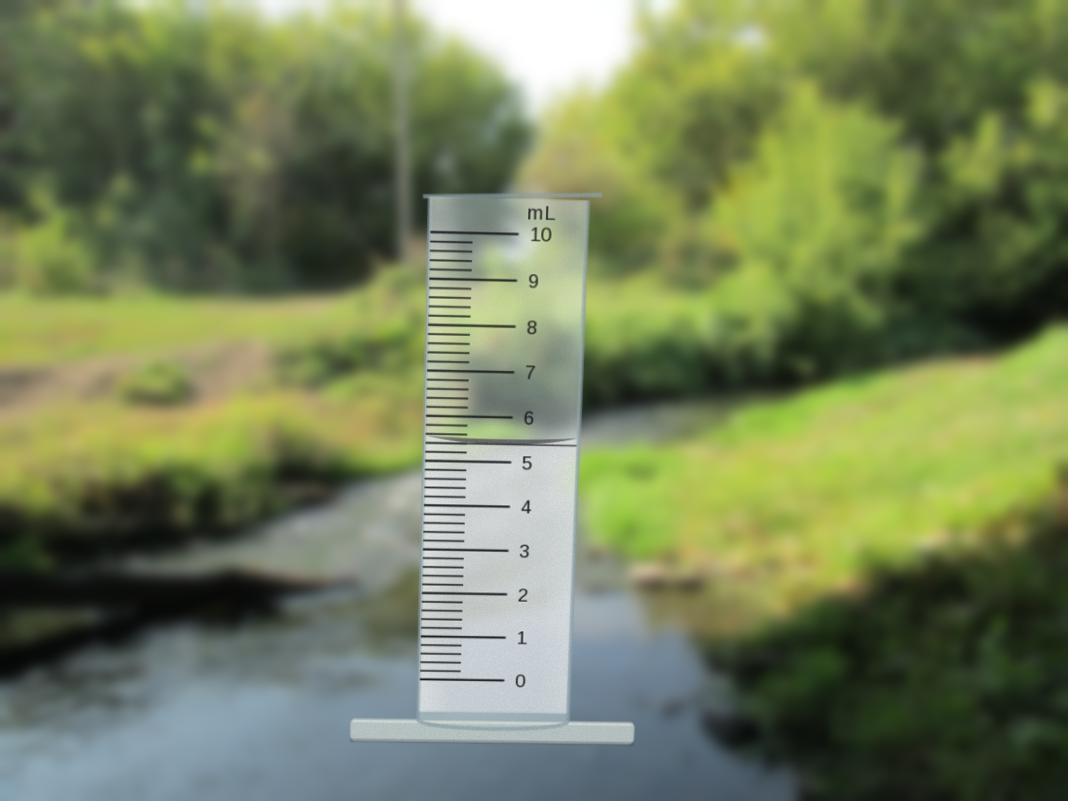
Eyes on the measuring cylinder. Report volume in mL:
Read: 5.4 mL
